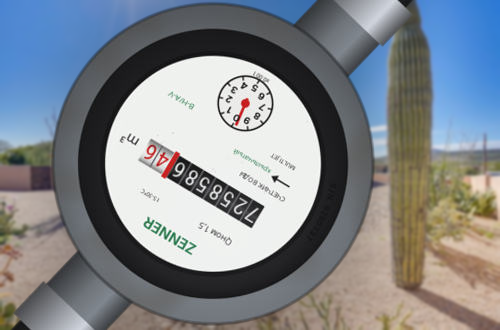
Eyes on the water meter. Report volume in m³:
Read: 7258586.459 m³
